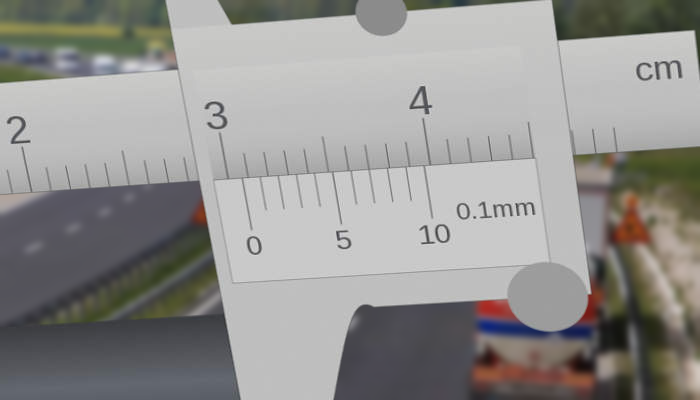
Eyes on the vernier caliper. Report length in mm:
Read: 30.7 mm
